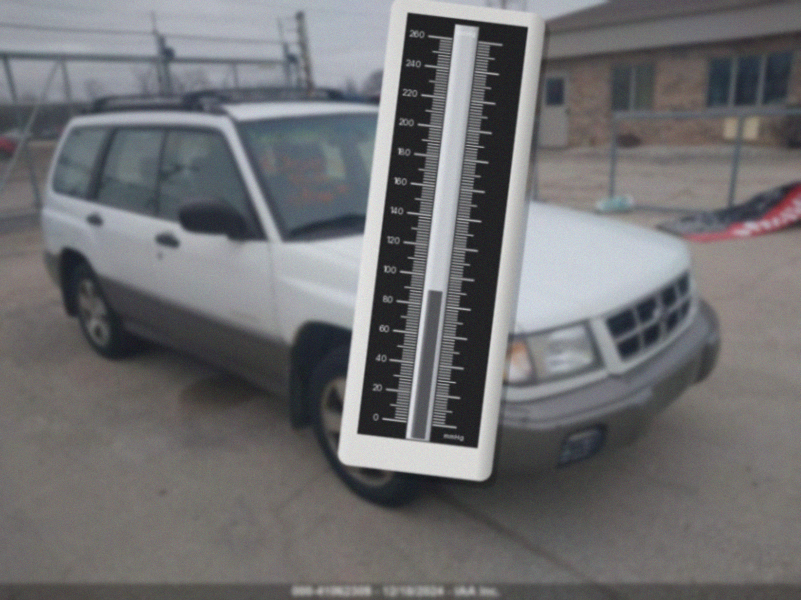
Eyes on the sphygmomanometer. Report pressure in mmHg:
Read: 90 mmHg
